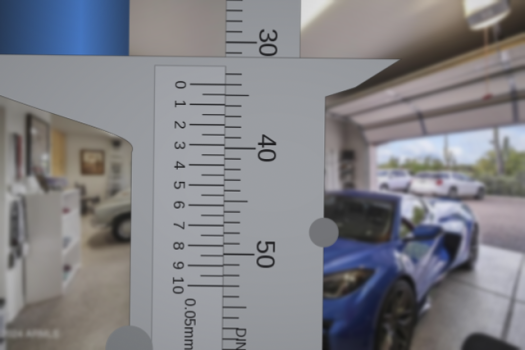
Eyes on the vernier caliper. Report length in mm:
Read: 34.0 mm
